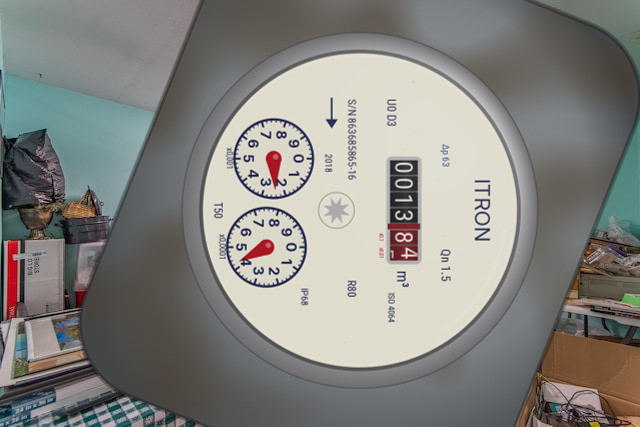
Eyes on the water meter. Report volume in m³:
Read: 13.8424 m³
